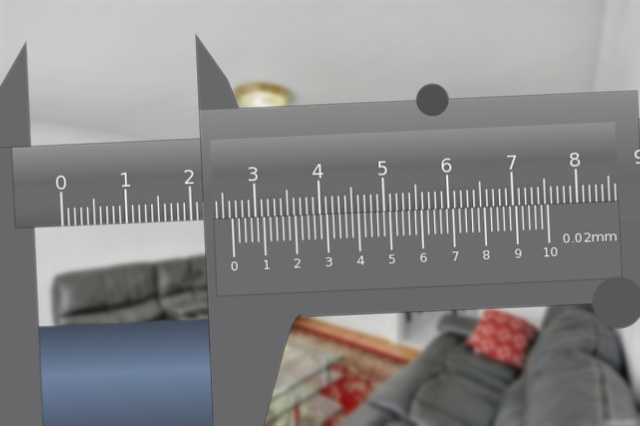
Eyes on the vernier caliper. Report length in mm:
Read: 26.4 mm
